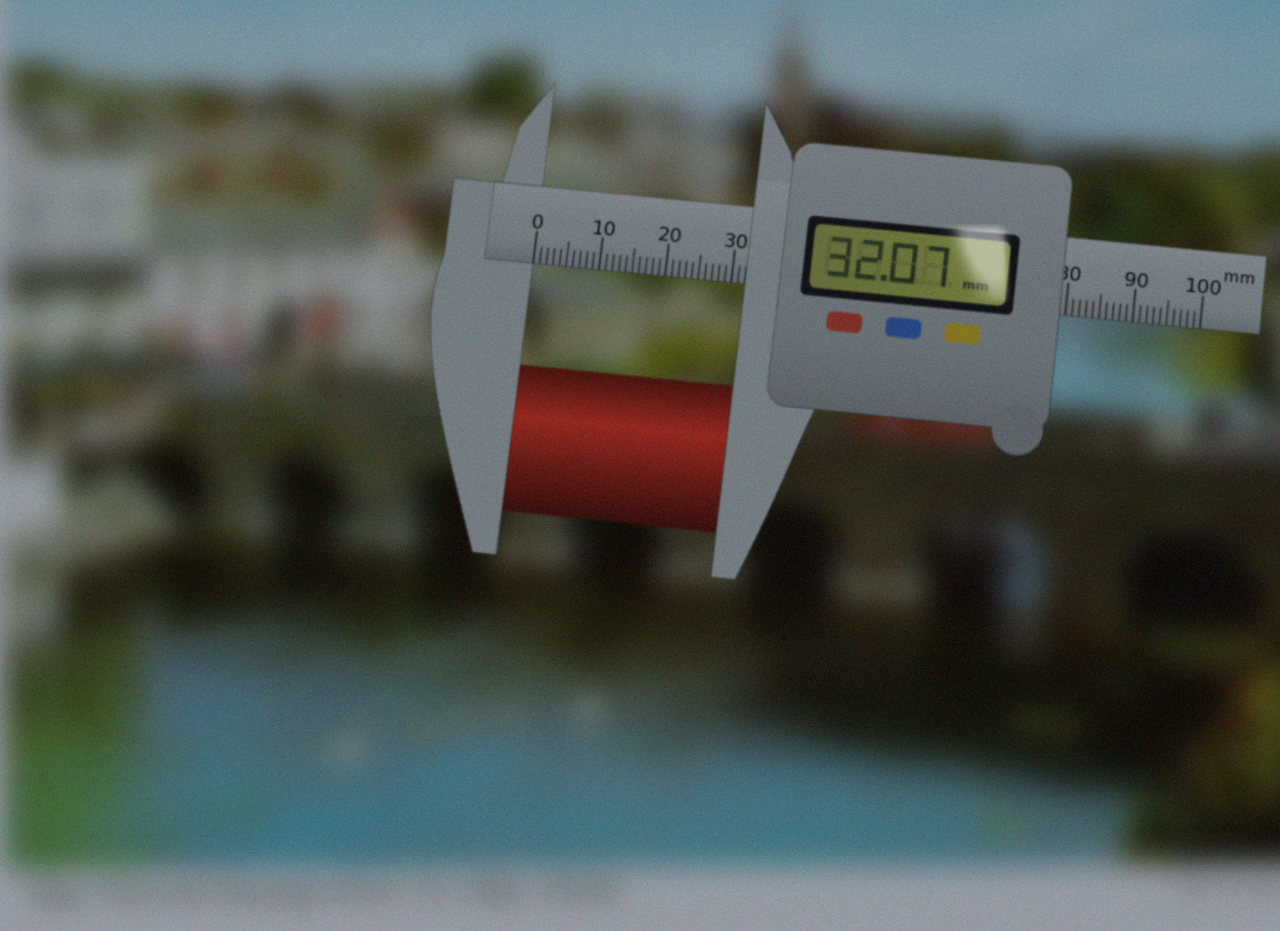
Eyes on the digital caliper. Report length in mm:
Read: 32.07 mm
